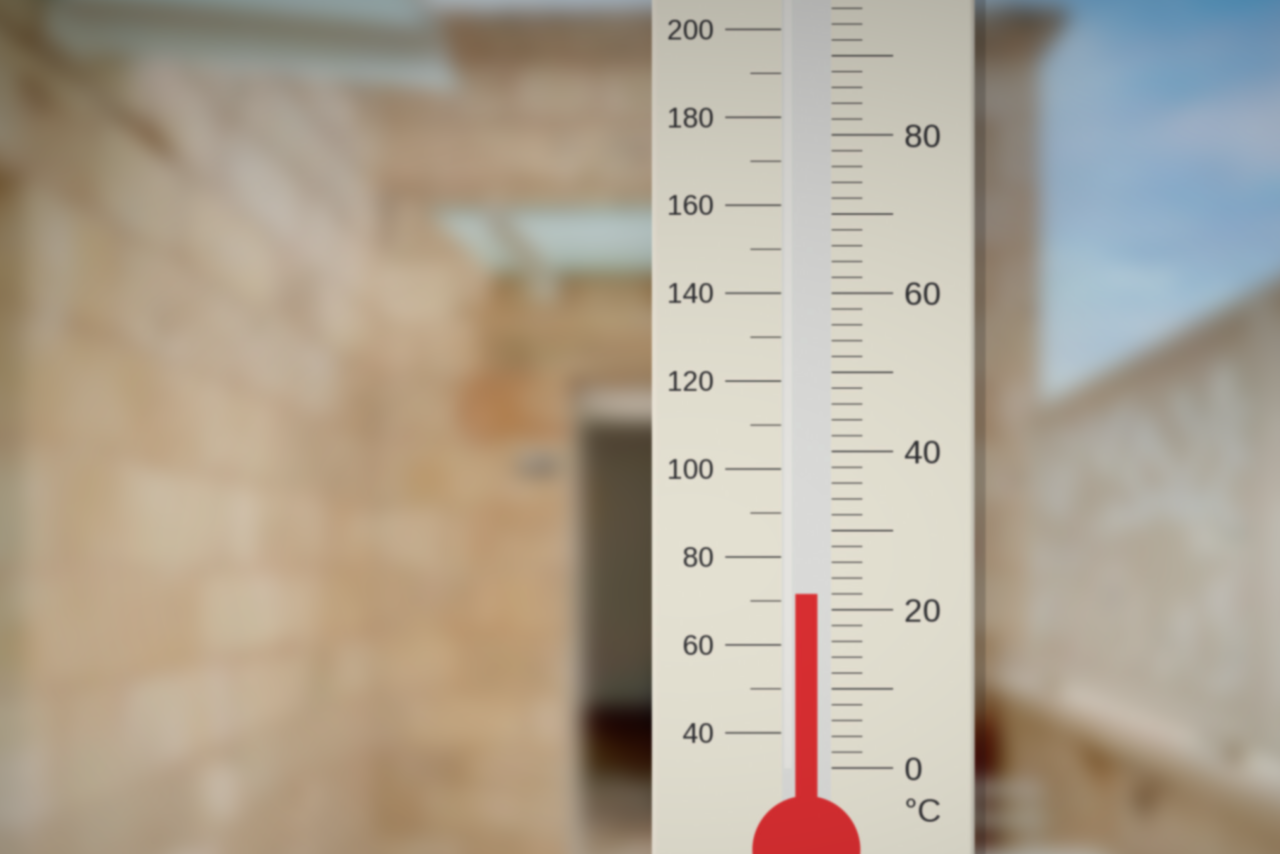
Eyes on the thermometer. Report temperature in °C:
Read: 22 °C
